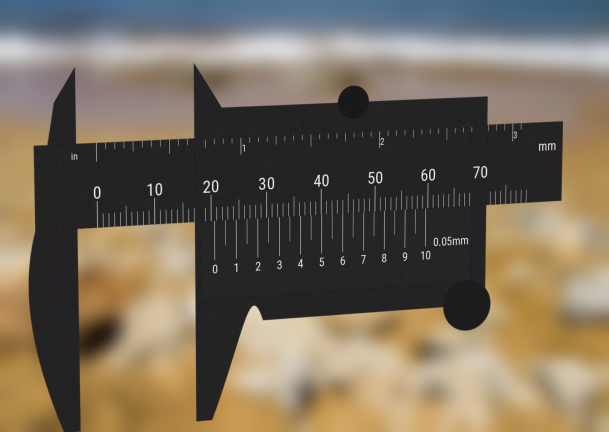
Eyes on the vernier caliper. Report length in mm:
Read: 20.6 mm
